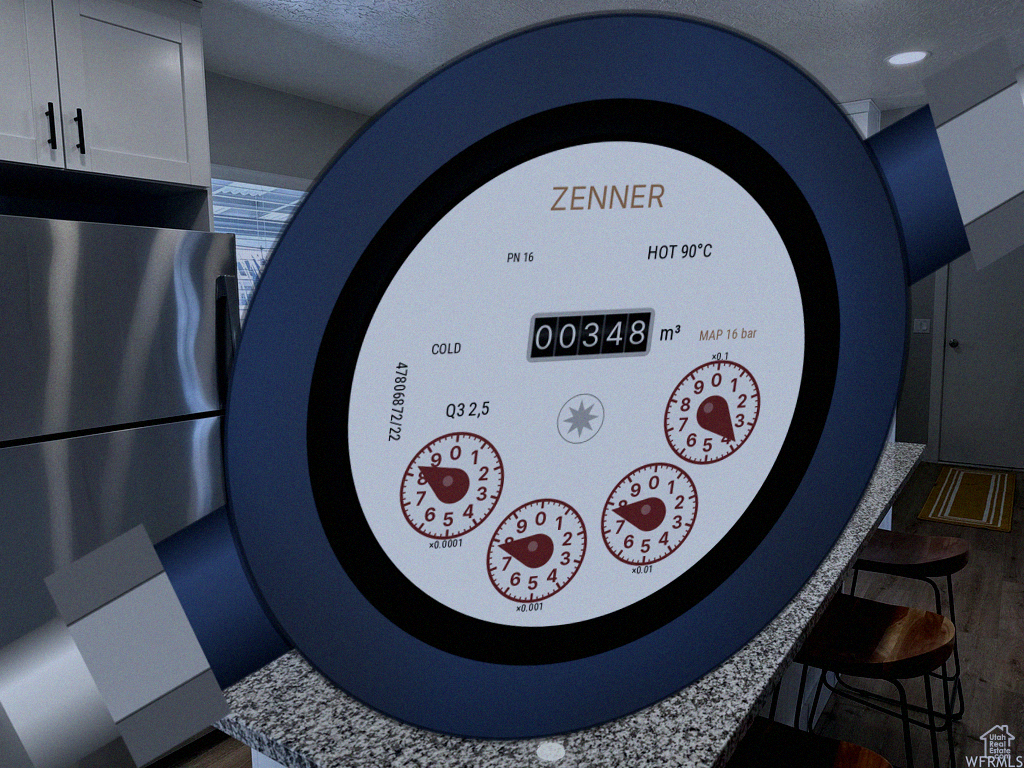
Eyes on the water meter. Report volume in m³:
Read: 348.3778 m³
